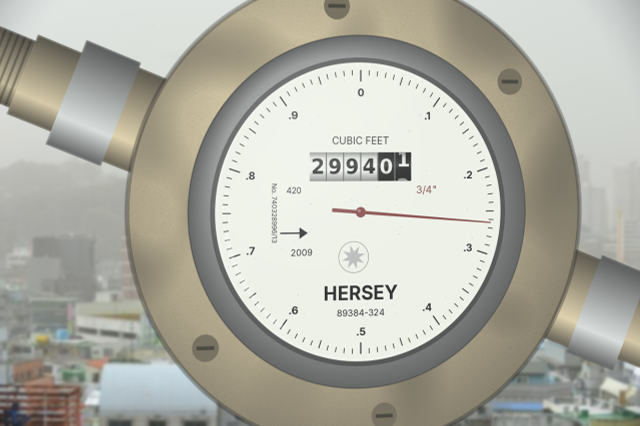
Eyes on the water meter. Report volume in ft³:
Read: 299401.26 ft³
